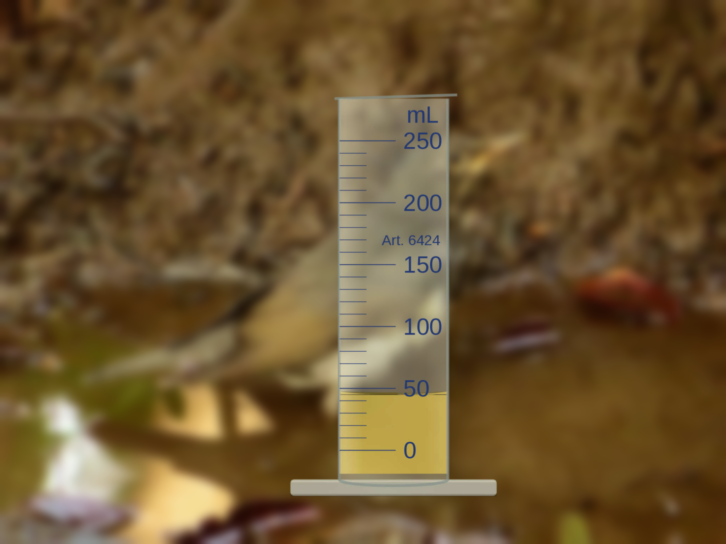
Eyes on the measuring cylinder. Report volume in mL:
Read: 45 mL
